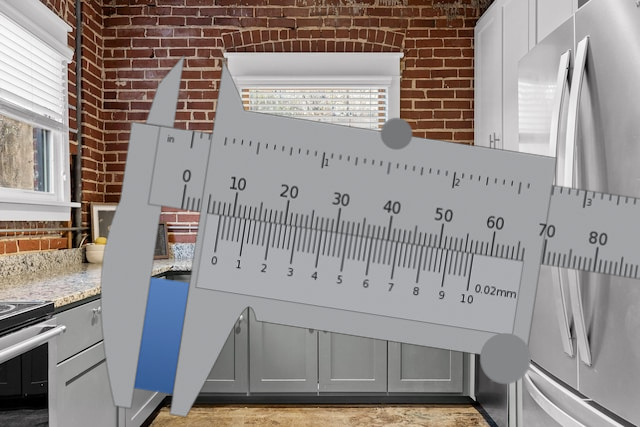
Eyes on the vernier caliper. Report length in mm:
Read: 7.5 mm
